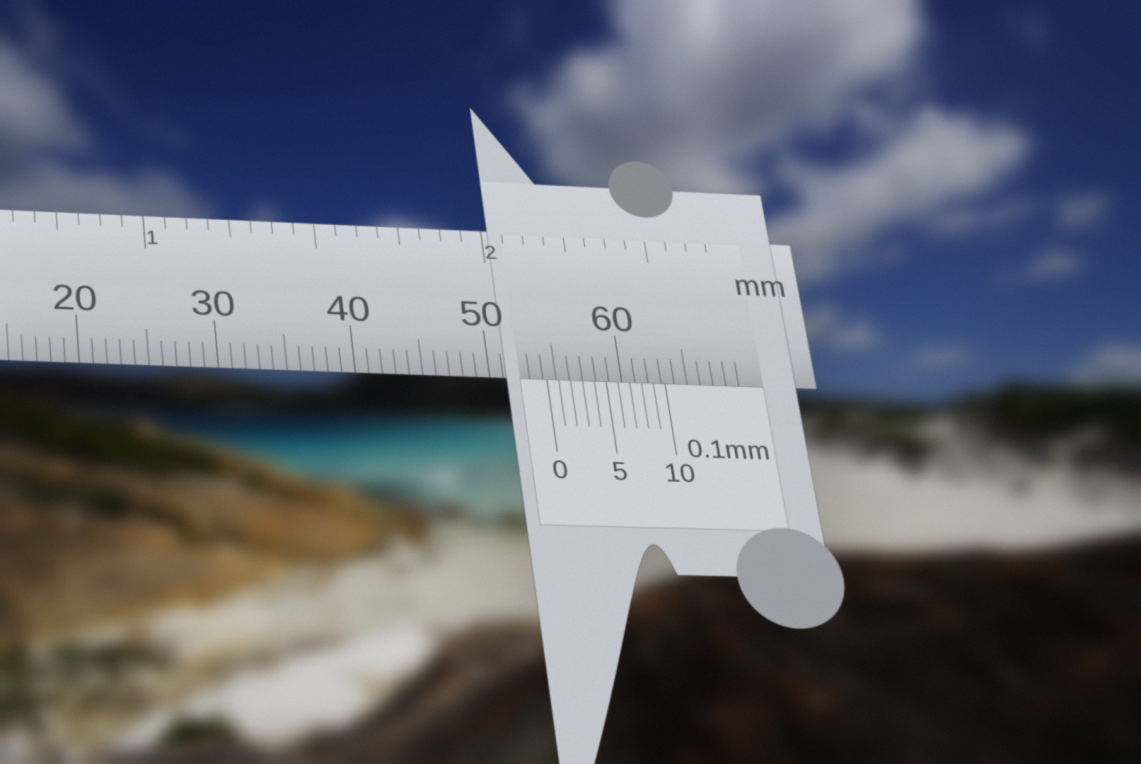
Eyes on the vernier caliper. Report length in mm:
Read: 54.3 mm
